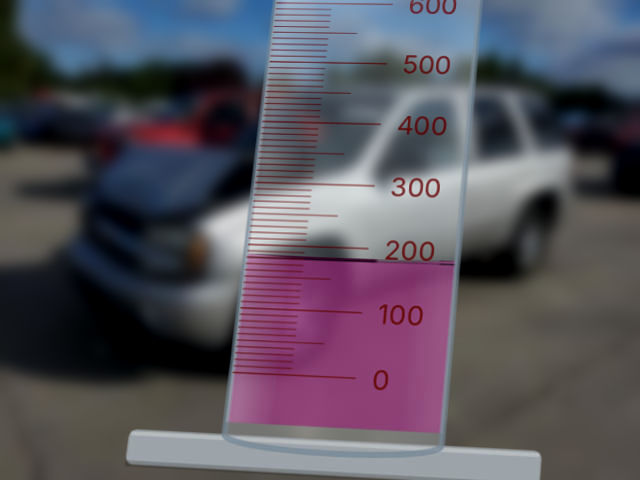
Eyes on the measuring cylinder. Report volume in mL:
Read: 180 mL
